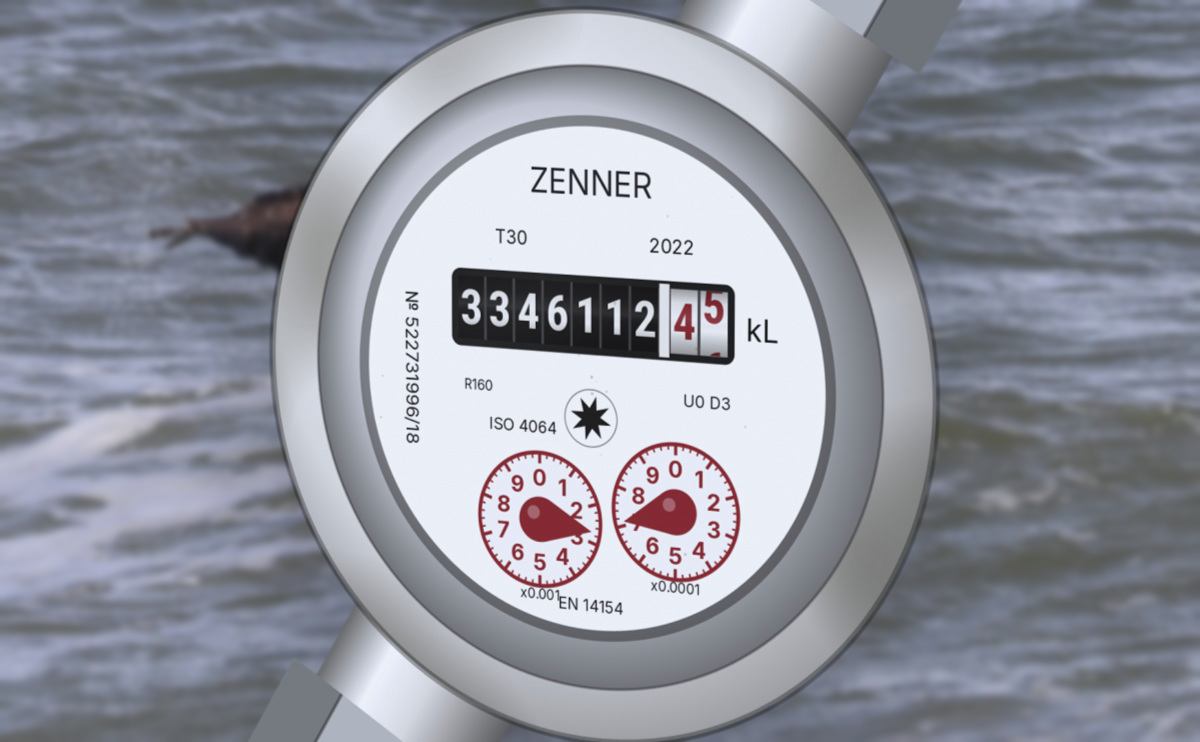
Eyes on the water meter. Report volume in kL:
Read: 3346112.4527 kL
